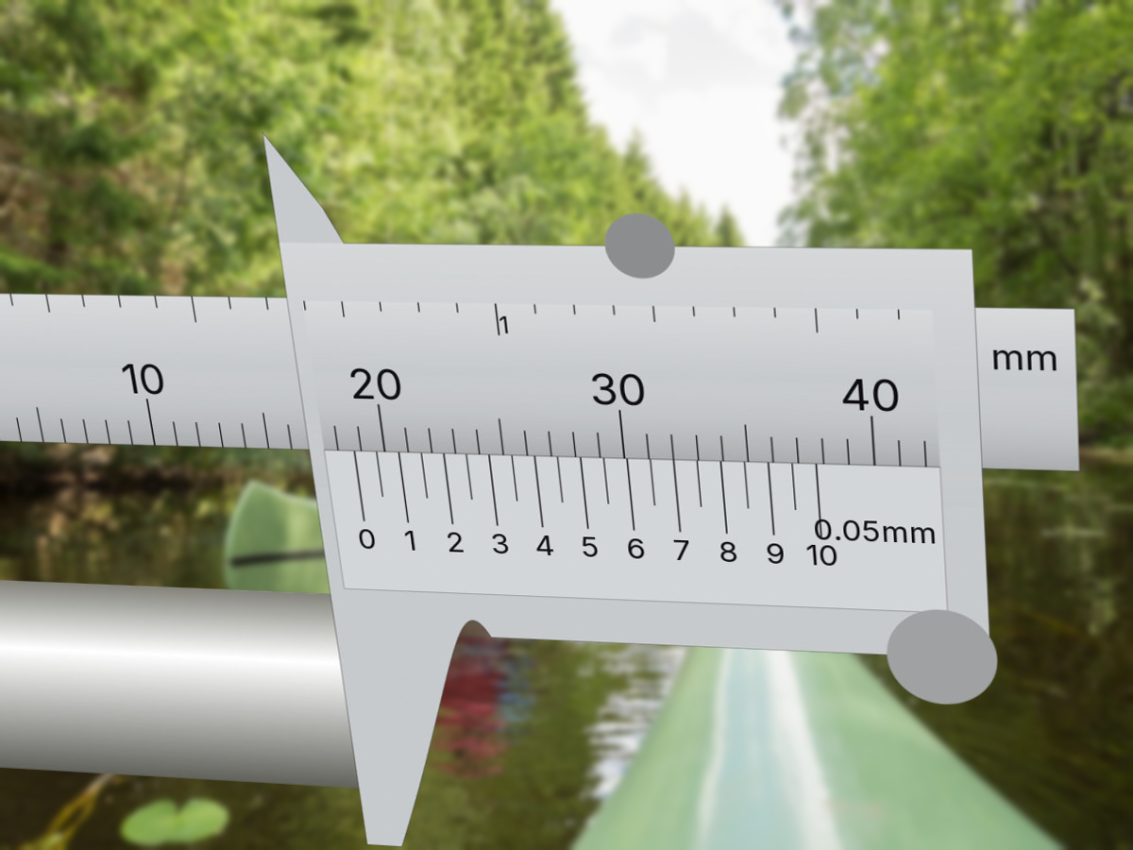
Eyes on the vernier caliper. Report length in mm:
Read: 18.70 mm
